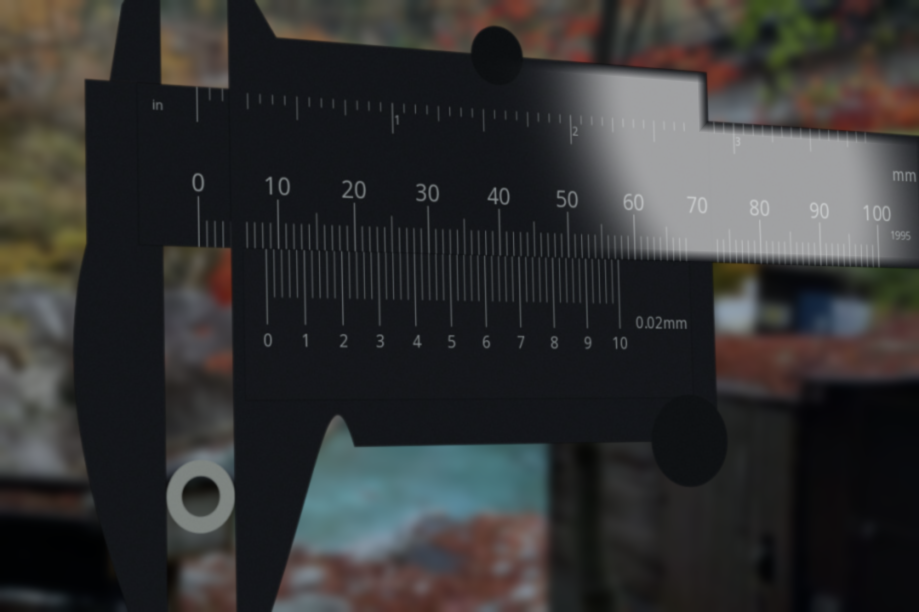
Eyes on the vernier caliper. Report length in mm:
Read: 8.4 mm
